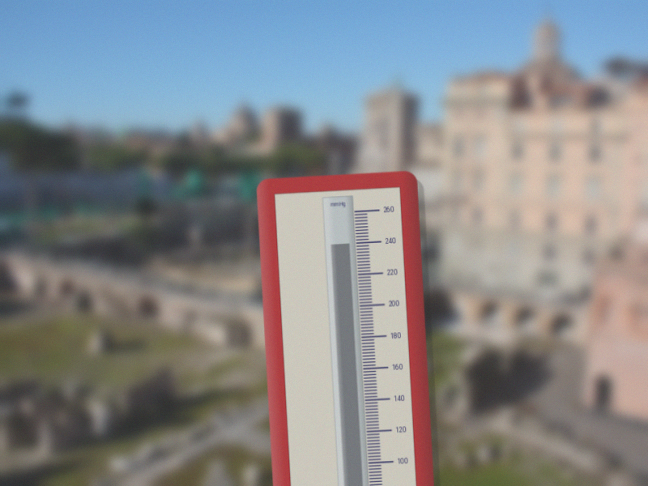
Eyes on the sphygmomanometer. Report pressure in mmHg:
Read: 240 mmHg
